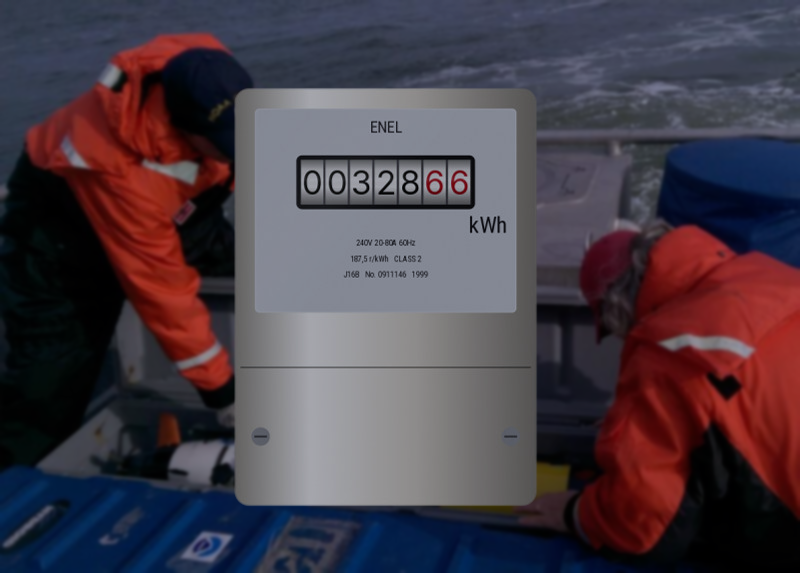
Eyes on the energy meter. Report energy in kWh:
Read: 328.66 kWh
